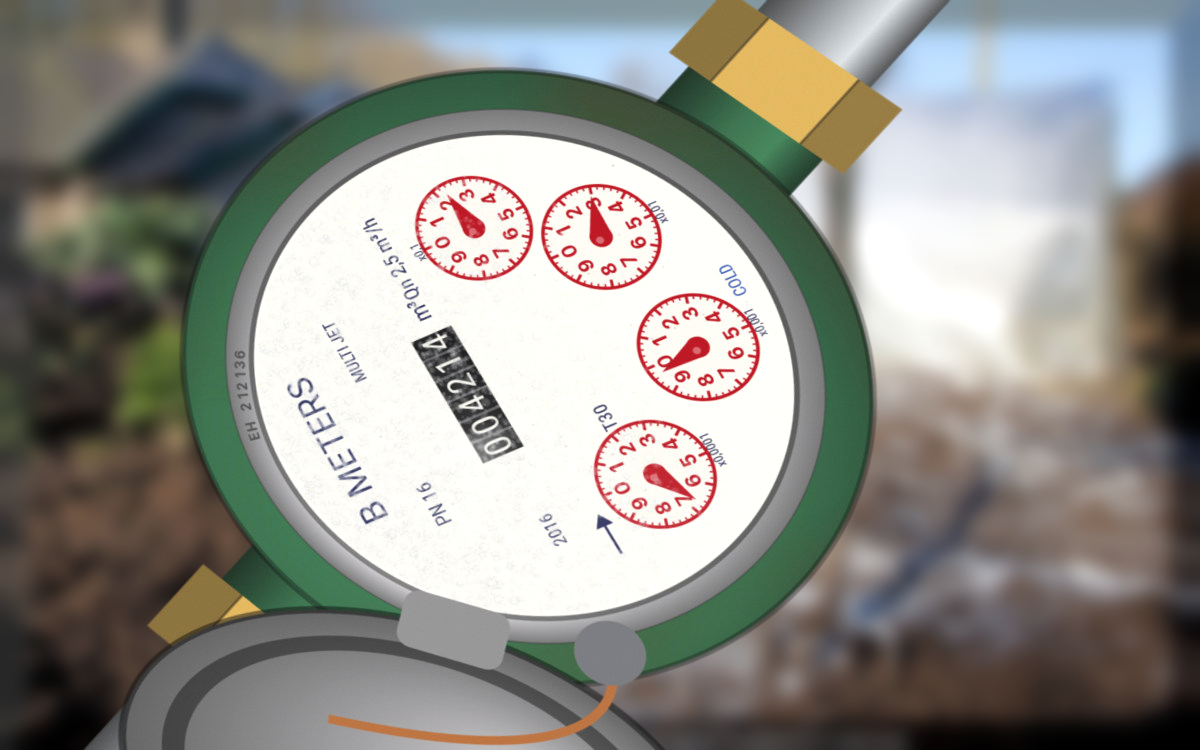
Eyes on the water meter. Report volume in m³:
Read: 4214.2296 m³
